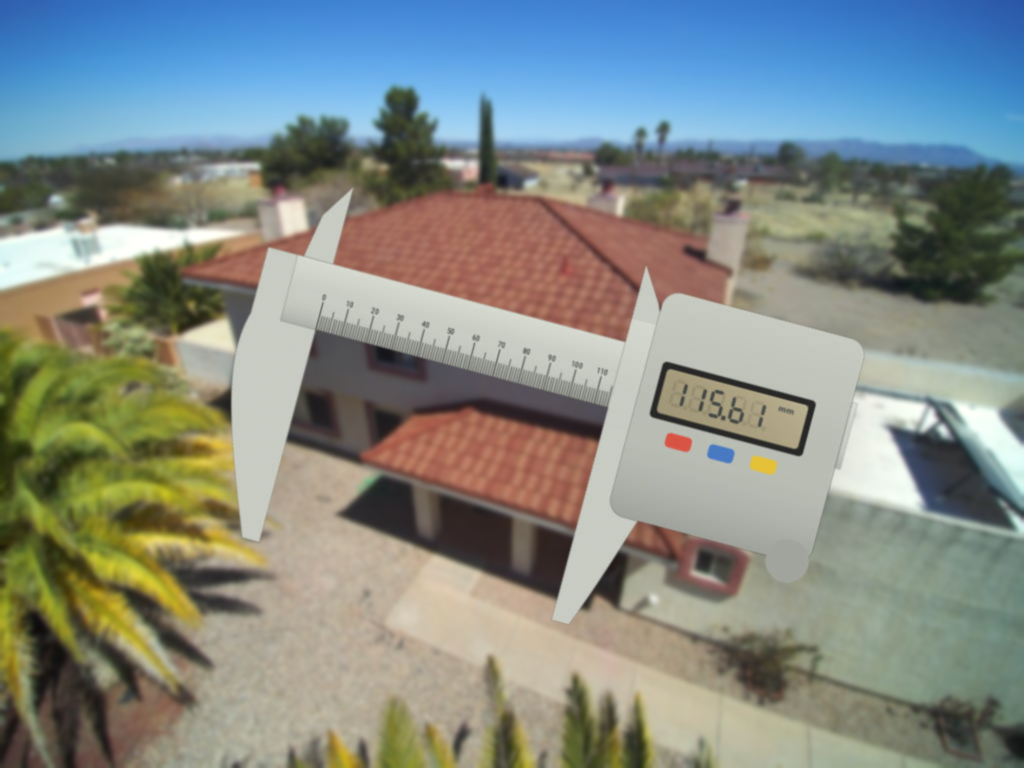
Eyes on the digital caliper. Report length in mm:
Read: 115.61 mm
